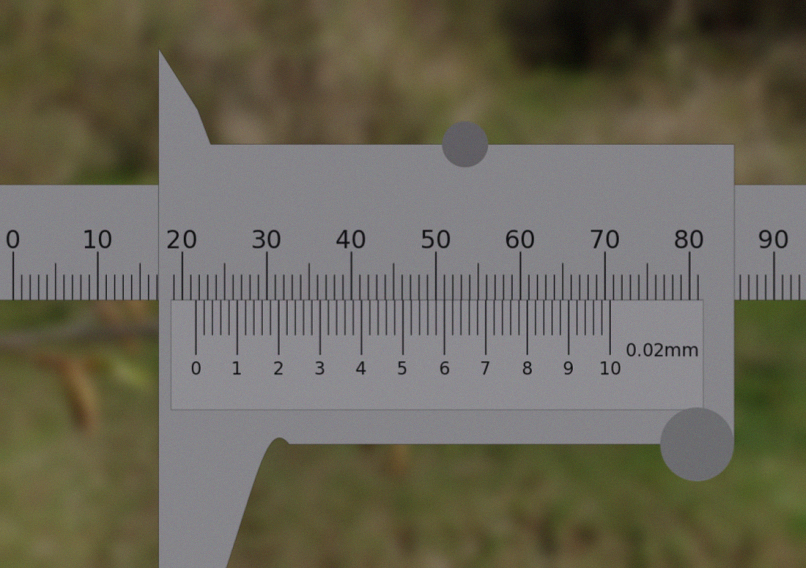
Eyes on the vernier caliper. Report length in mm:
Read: 21.6 mm
